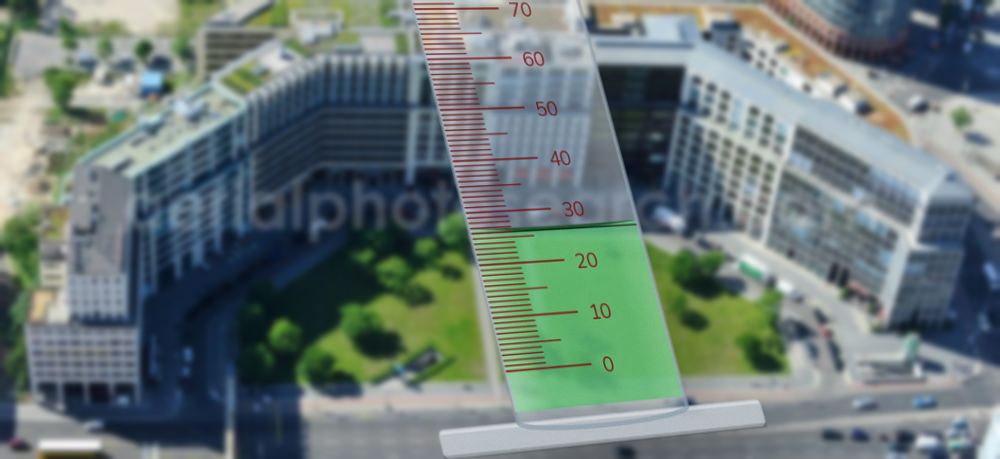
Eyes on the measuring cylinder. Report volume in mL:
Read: 26 mL
